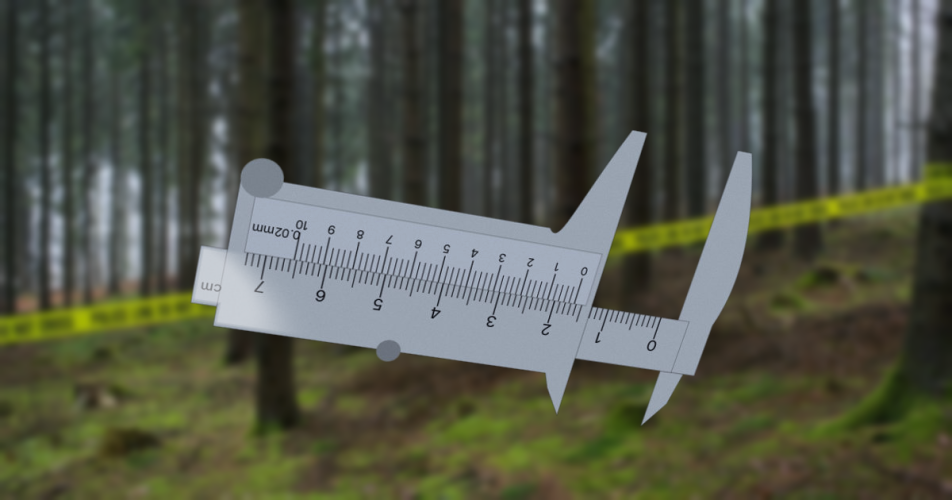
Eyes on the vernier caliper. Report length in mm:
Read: 16.4 mm
